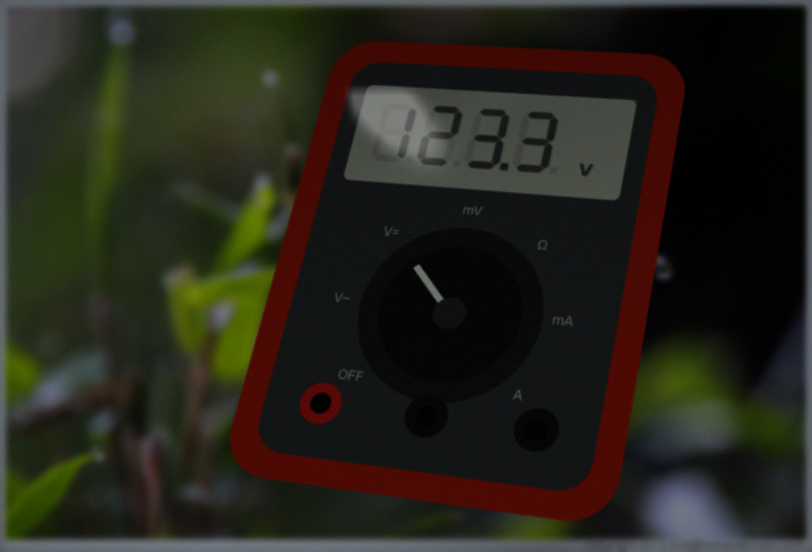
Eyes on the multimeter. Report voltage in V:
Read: 123.3 V
